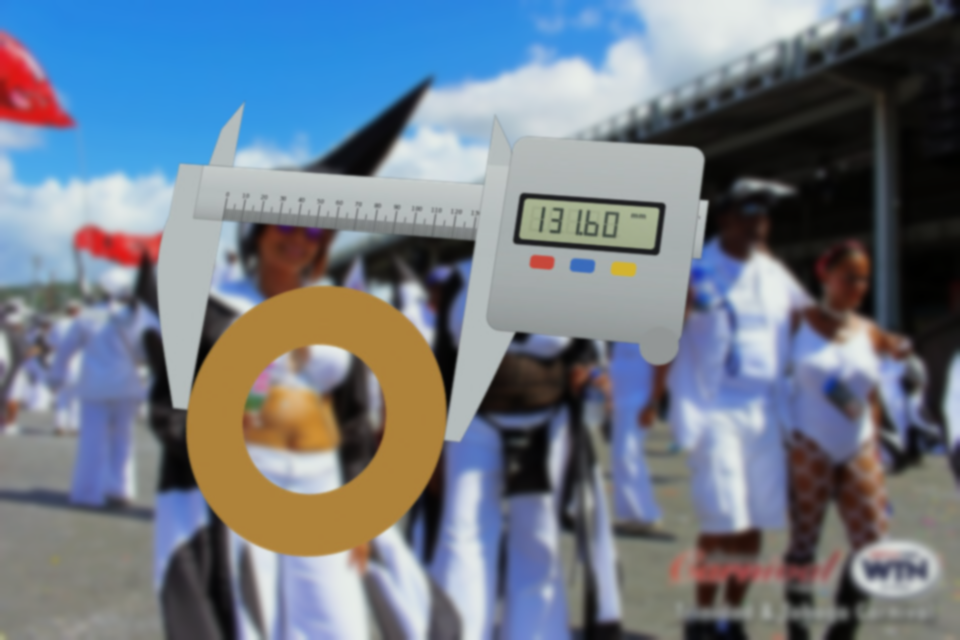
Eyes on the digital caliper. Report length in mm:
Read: 131.60 mm
